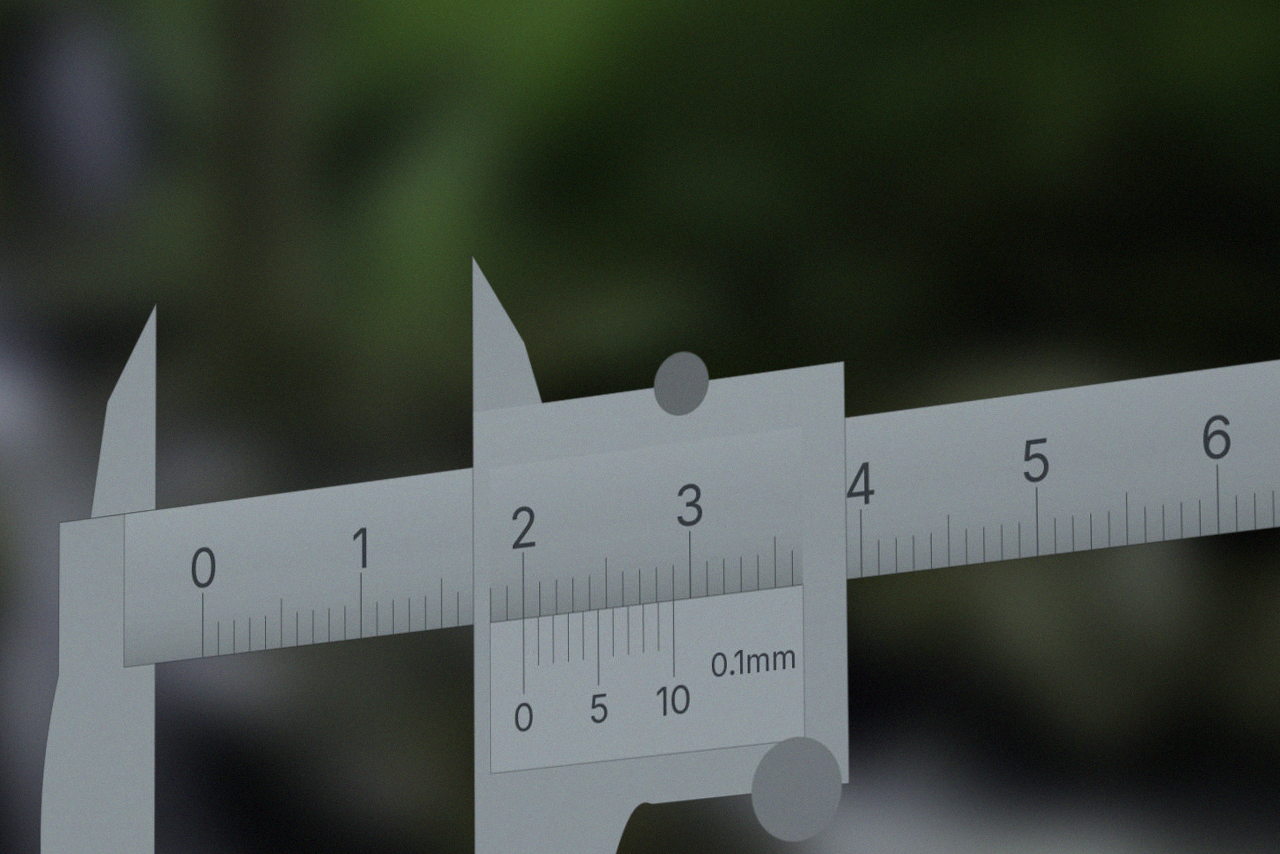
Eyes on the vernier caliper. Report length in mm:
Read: 20.0 mm
